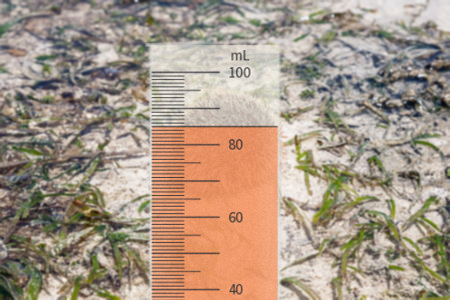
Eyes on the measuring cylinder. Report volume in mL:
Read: 85 mL
